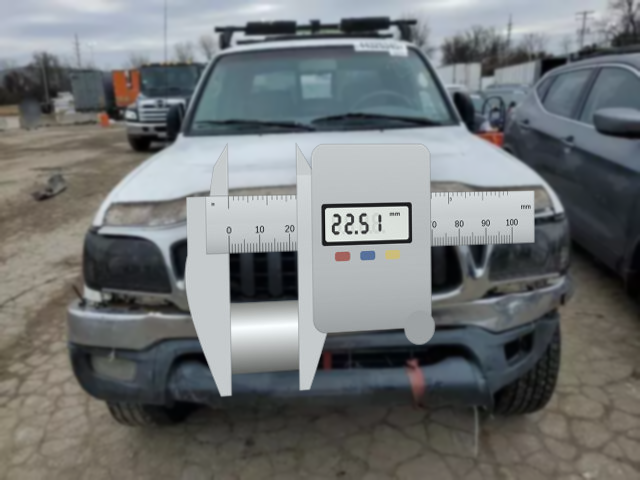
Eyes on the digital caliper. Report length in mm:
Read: 22.51 mm
